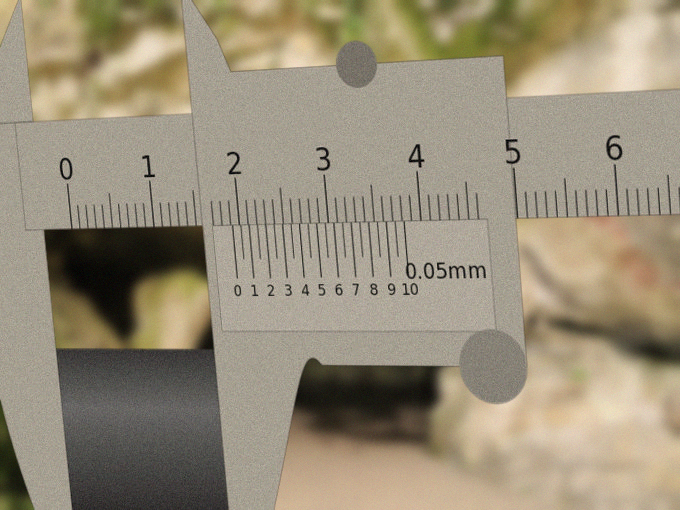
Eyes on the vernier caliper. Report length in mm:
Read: 19.2 mm
